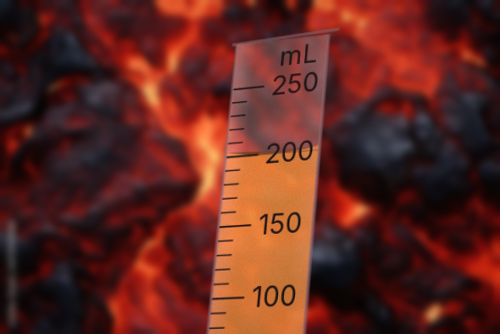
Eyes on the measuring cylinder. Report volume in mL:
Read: 200 mL
